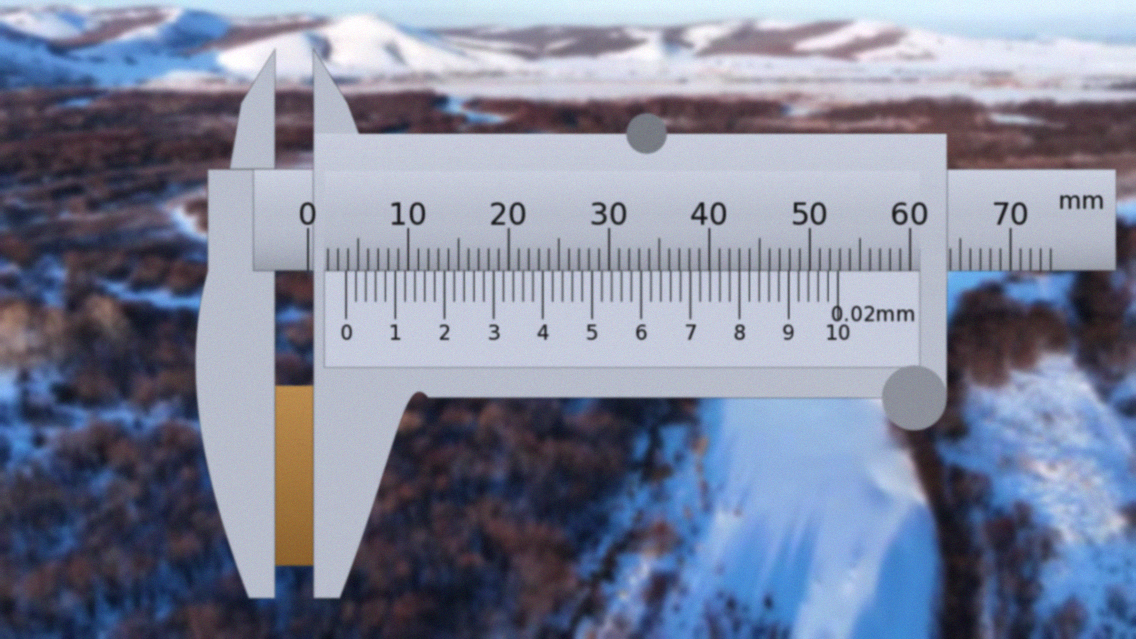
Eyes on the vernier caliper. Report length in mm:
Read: 3.8 mm
